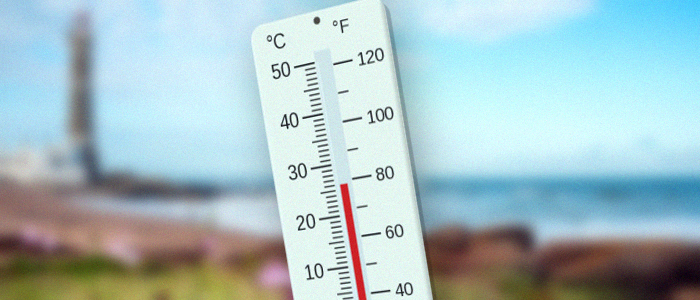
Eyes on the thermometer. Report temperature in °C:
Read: 26 °C
